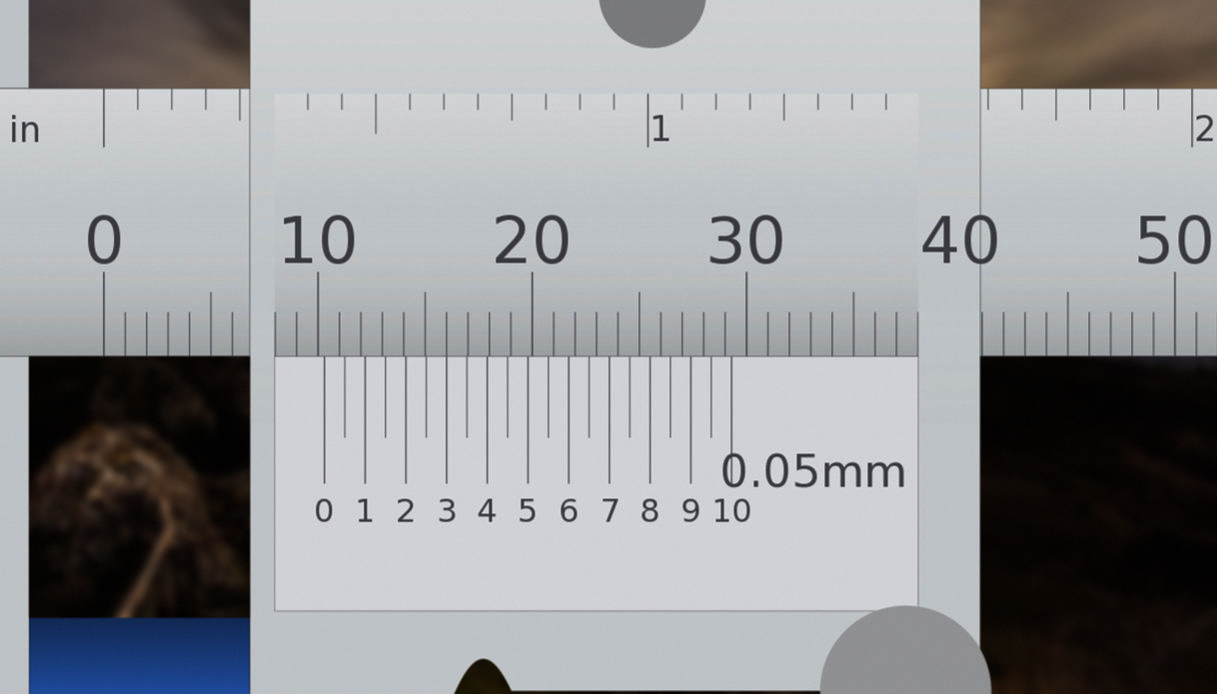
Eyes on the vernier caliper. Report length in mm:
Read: 10.3 mm
